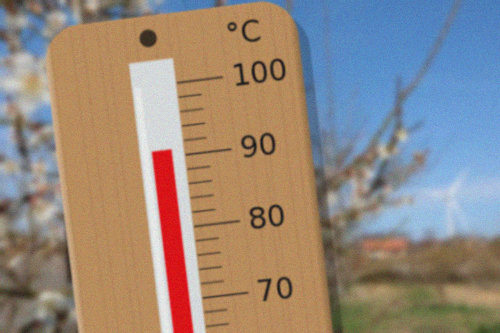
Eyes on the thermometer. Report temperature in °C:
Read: 91 °C
